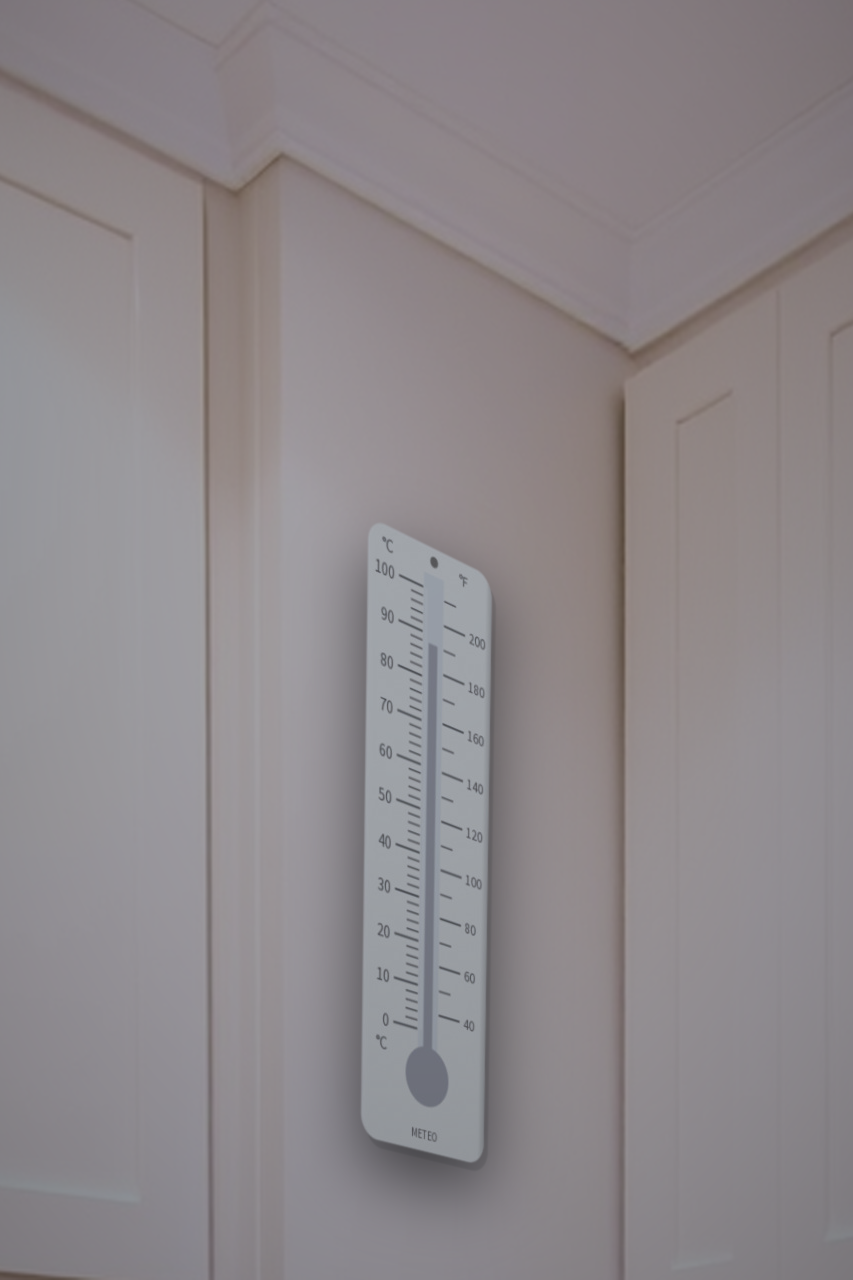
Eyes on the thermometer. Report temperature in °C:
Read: 88 °C
